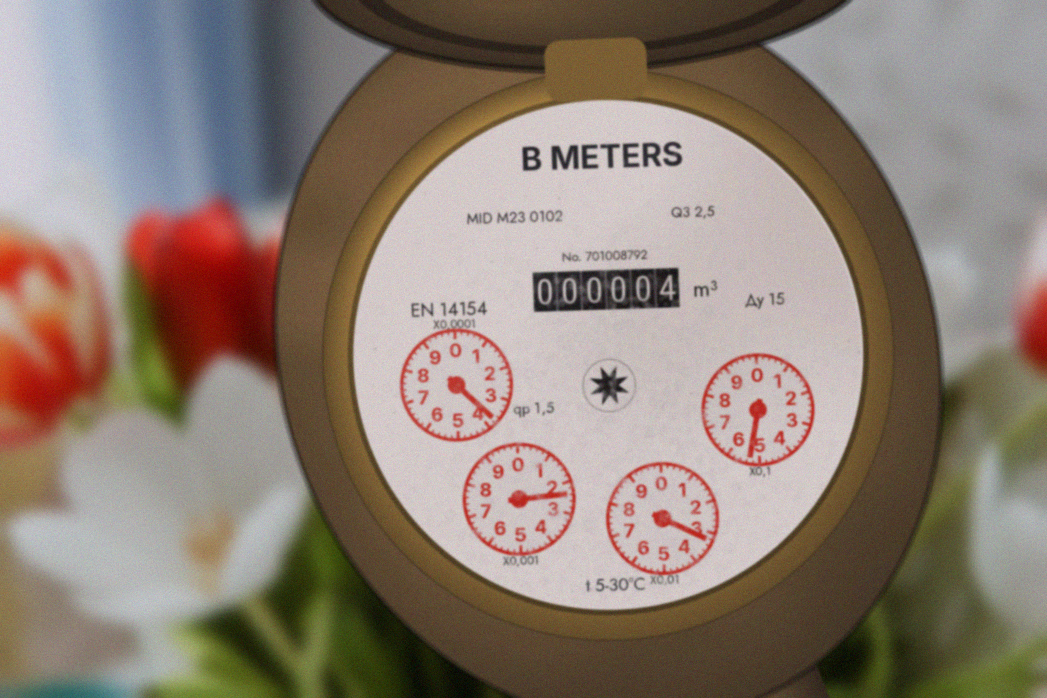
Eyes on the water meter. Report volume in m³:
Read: 4.5323 m³
